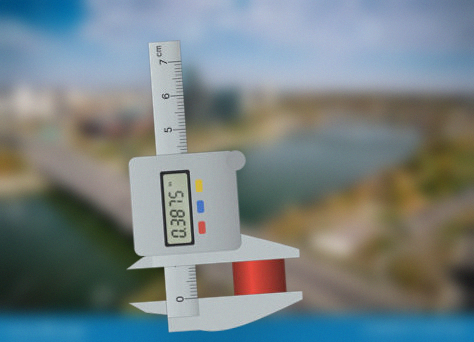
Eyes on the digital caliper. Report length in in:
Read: 0.3875 in
